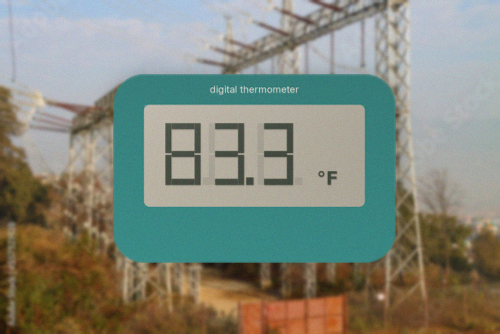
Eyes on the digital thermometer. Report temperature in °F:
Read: 83.3 °F
